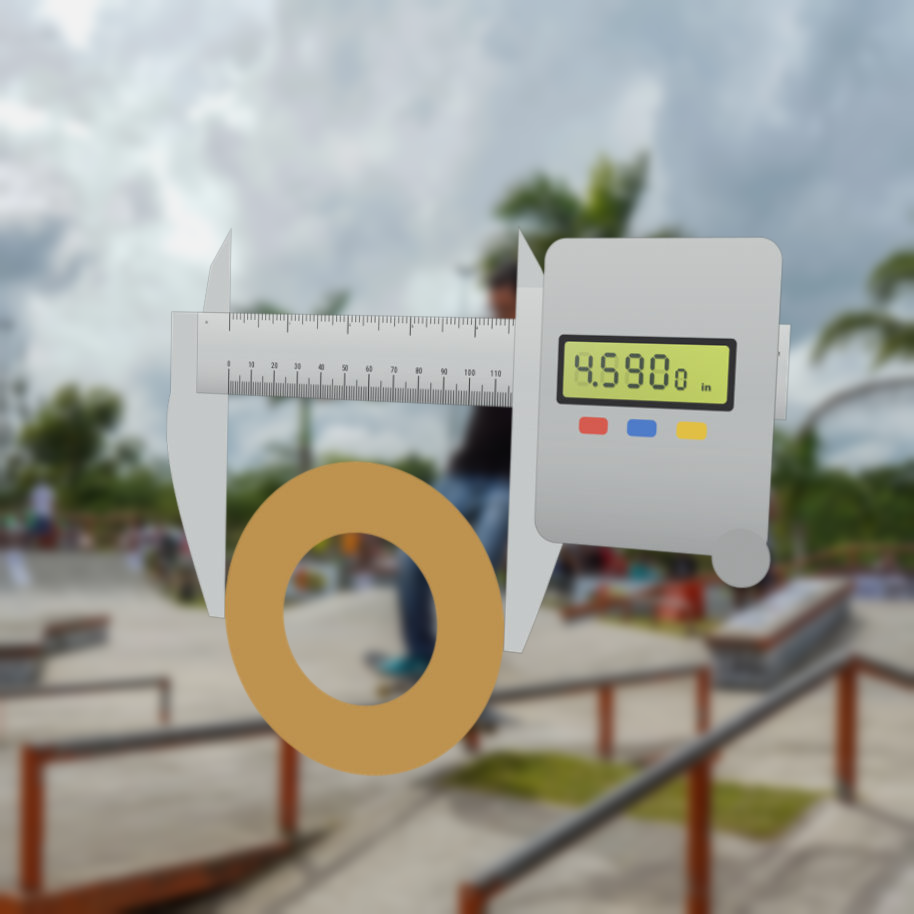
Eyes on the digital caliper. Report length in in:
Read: 4.5900 in
